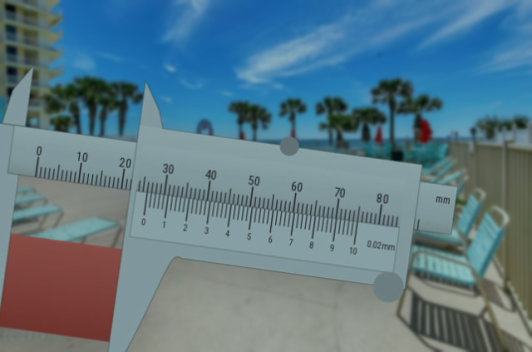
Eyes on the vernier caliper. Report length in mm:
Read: 26.0 mm
